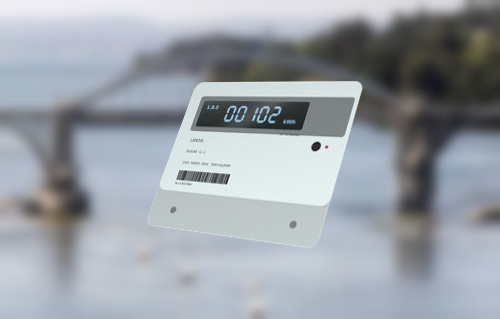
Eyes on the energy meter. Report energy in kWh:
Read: 102 kWh
